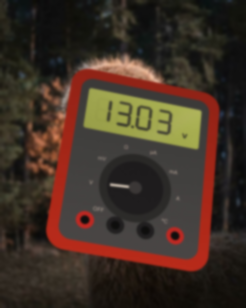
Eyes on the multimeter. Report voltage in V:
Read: 13.03 V
